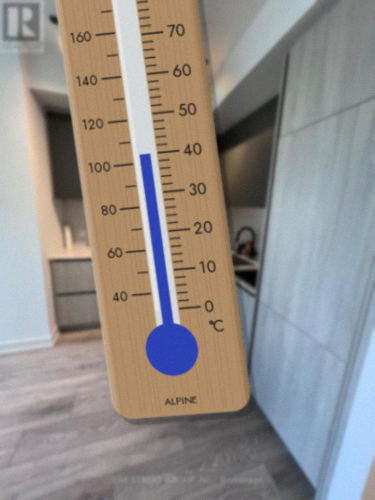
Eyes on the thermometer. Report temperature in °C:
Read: 40 °C
